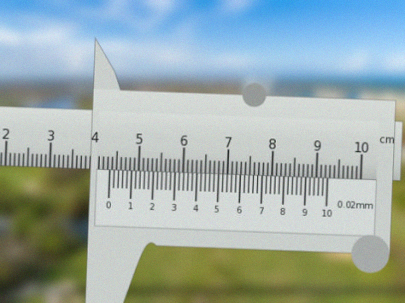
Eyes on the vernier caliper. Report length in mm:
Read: 43.5 mm
